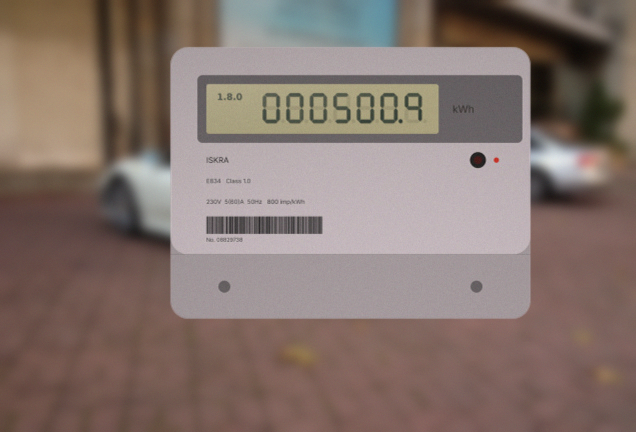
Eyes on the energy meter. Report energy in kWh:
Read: 500.9 kWh
